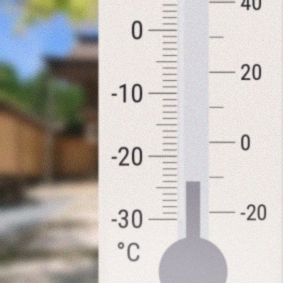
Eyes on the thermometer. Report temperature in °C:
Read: -24 °C
